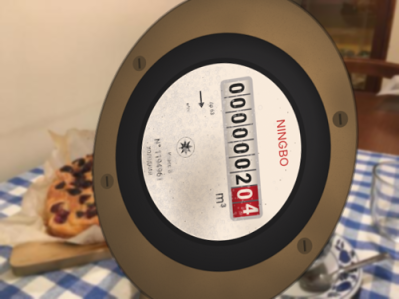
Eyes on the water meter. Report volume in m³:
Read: 2.04 m³
